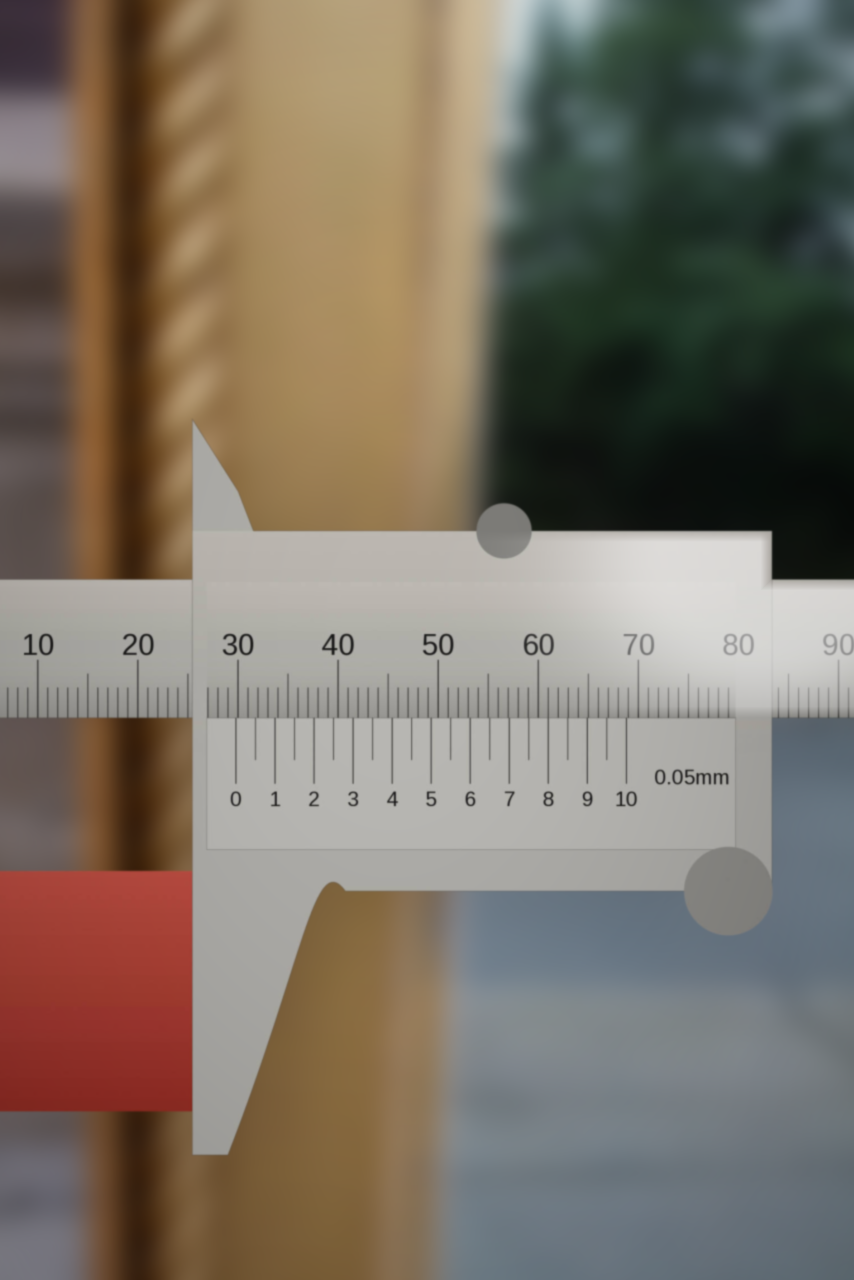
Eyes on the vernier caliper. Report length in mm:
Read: 29.8 mm
